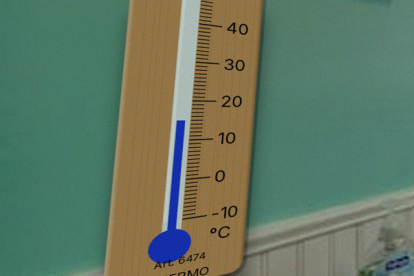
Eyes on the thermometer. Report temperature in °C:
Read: 15 °C
